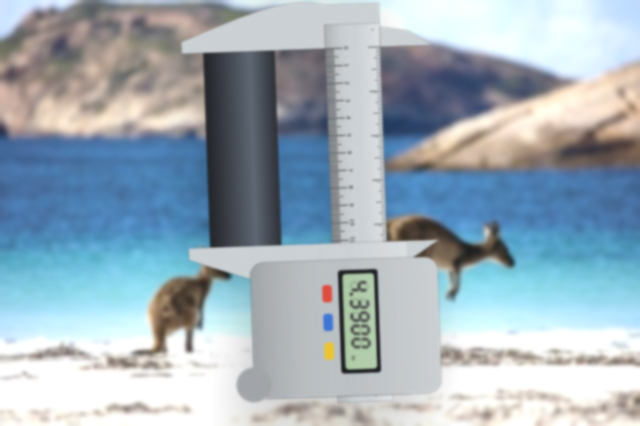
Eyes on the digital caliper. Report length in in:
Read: 4.3900 in
